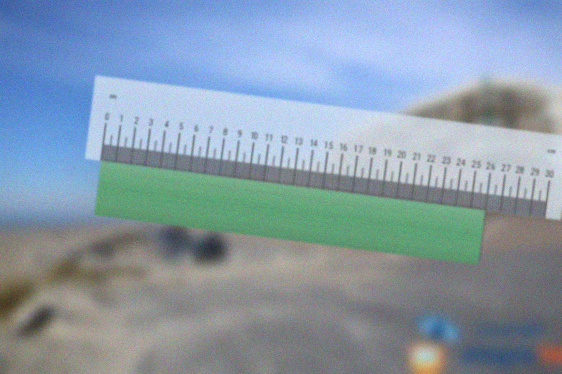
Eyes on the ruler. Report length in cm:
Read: 26 cm
